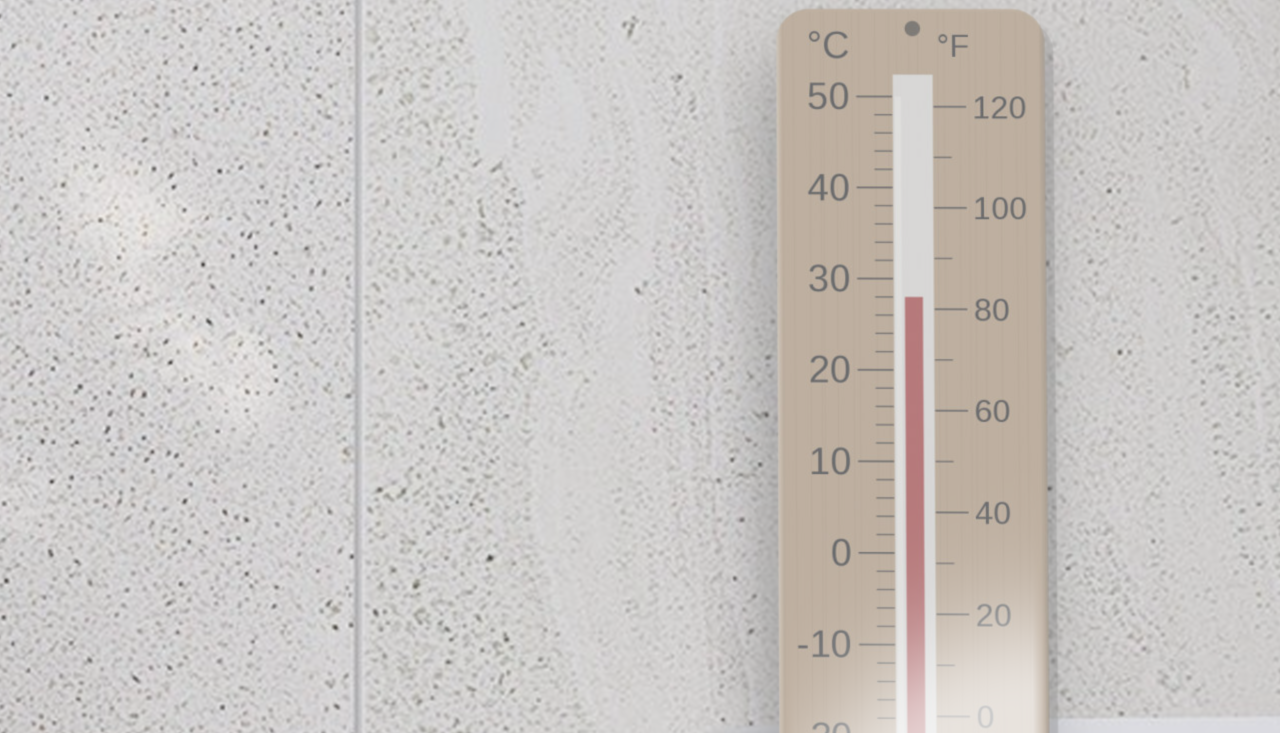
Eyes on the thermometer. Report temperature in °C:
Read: 28 °C
